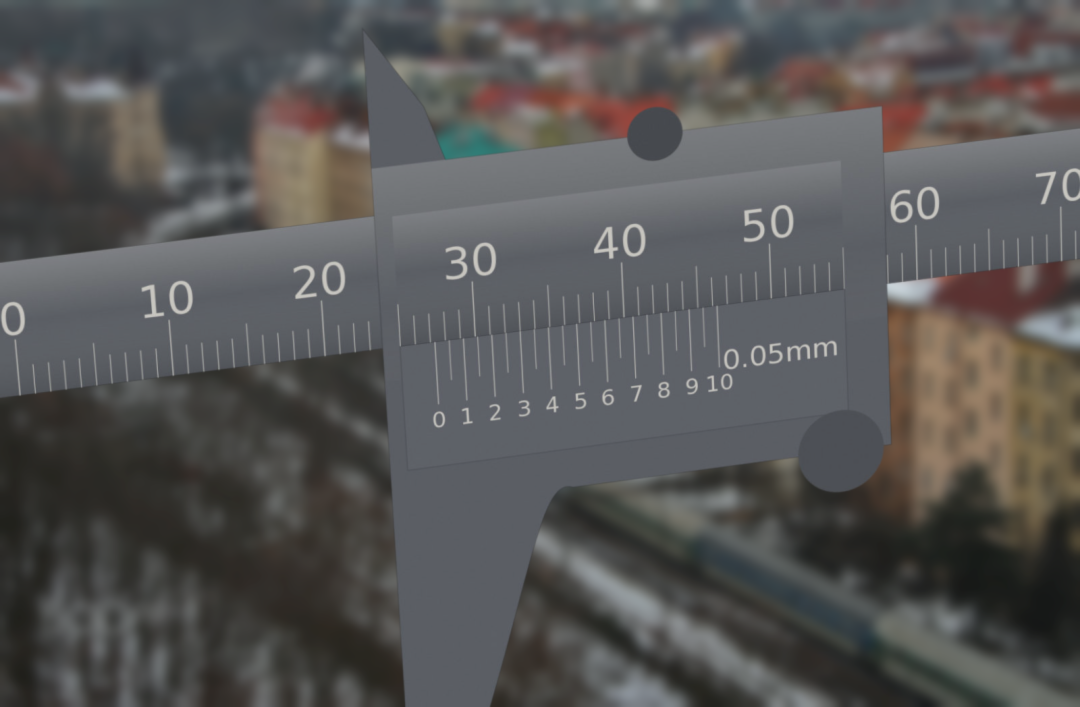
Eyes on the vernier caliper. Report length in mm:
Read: 27.3 mm
